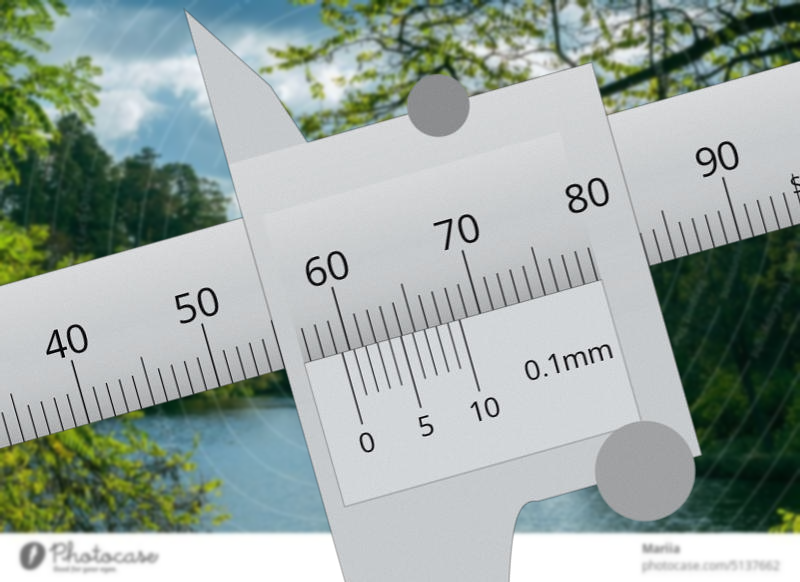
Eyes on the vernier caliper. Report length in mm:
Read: 59.4 mm
